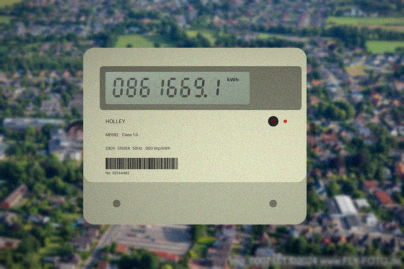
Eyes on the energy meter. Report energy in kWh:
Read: 861669.1 kWh
